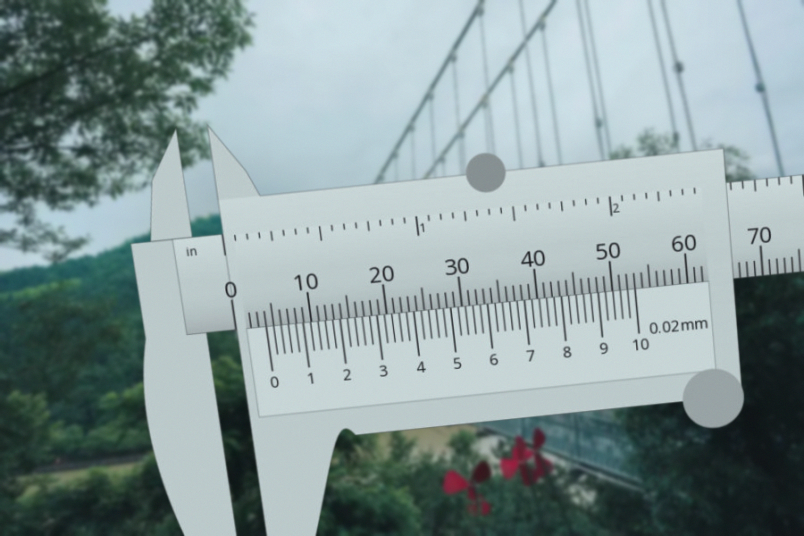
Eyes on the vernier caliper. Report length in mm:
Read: 4.0 mm
